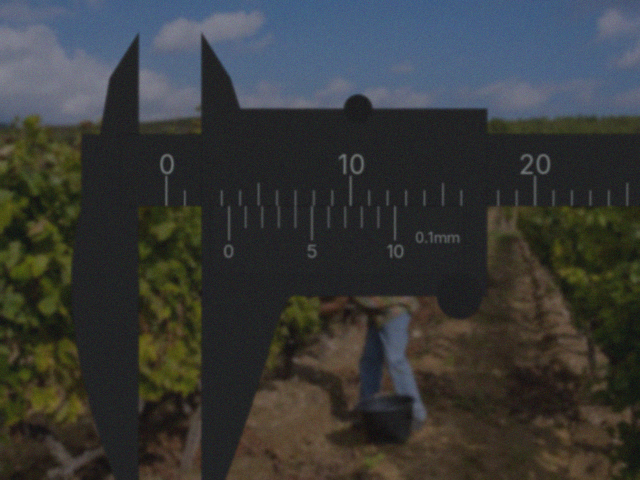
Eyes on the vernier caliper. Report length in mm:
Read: 3.4 mm
